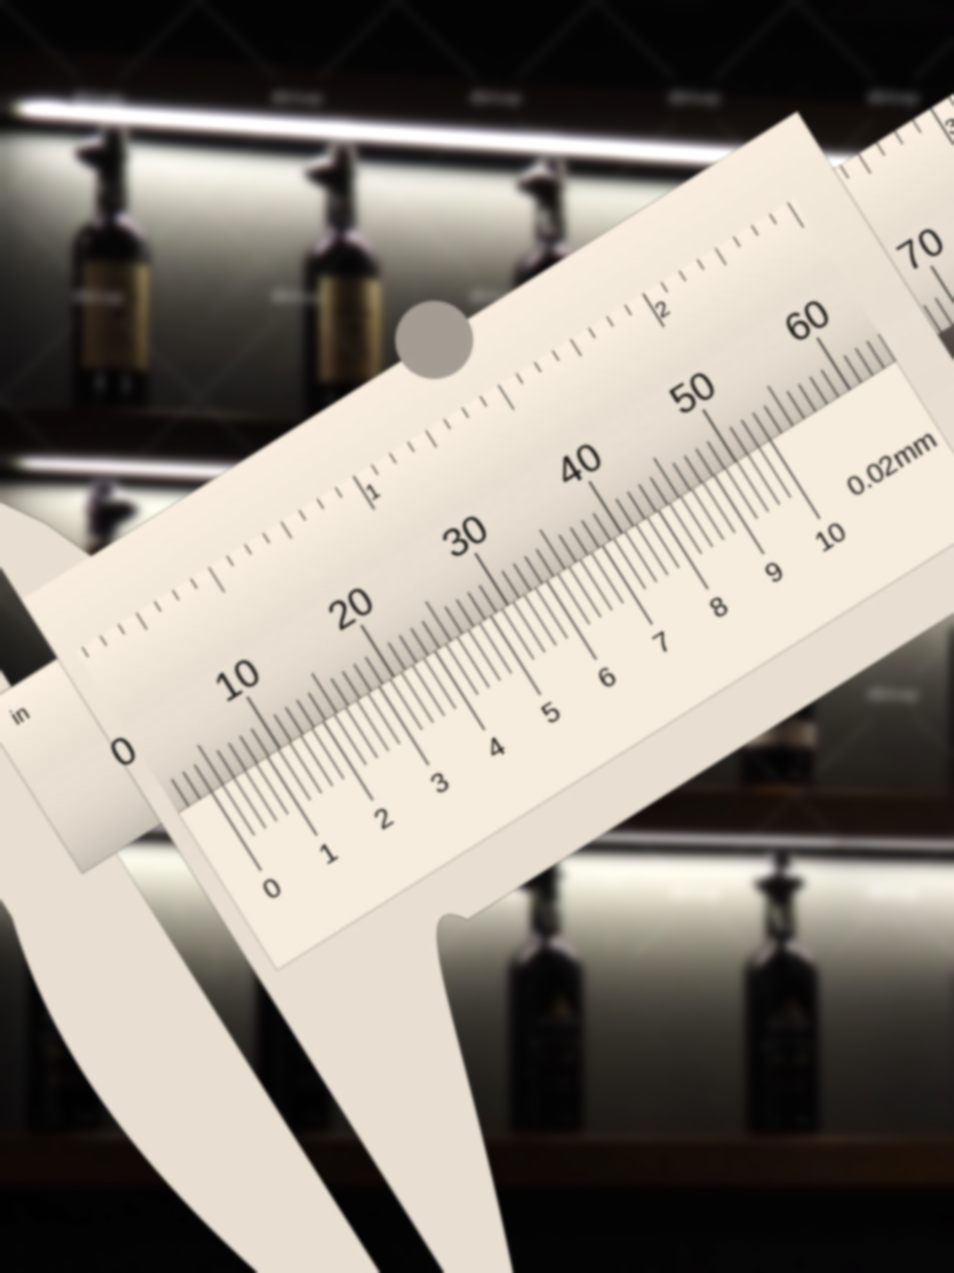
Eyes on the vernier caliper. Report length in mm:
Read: 4.0 mm
